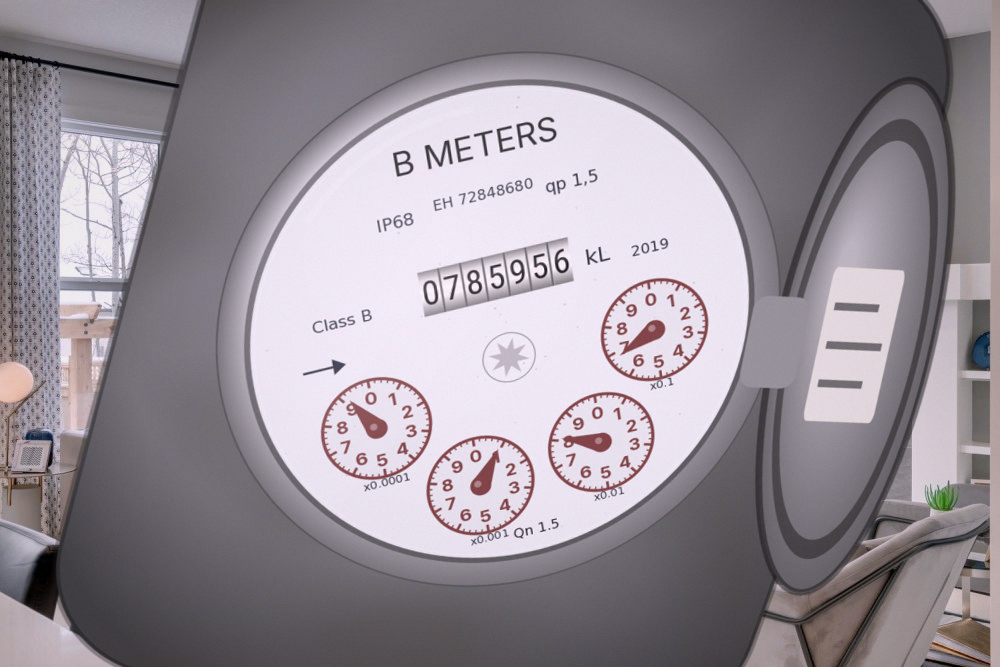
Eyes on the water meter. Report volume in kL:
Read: 785956.6809 kL
